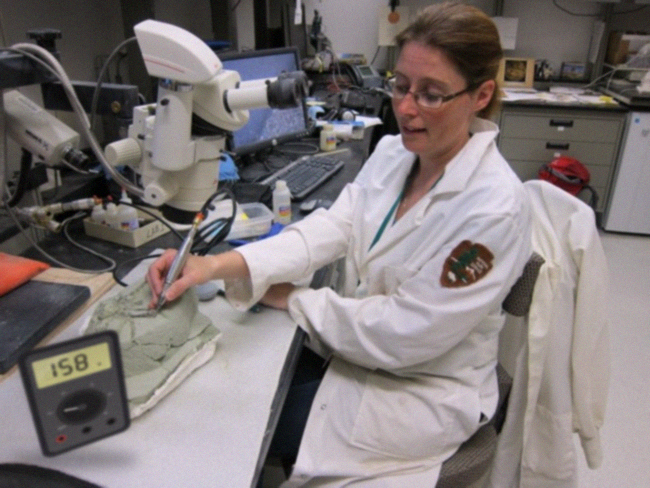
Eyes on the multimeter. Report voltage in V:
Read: 158 V
